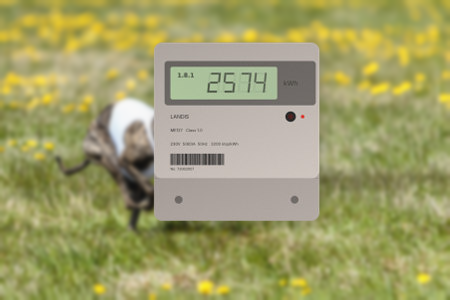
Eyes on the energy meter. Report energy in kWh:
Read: 2574 kWh
